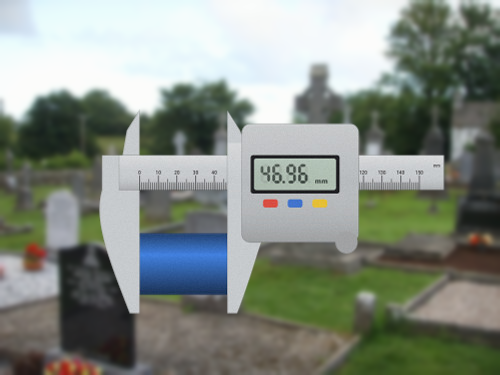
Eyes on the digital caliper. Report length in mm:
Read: 46.96 mm
